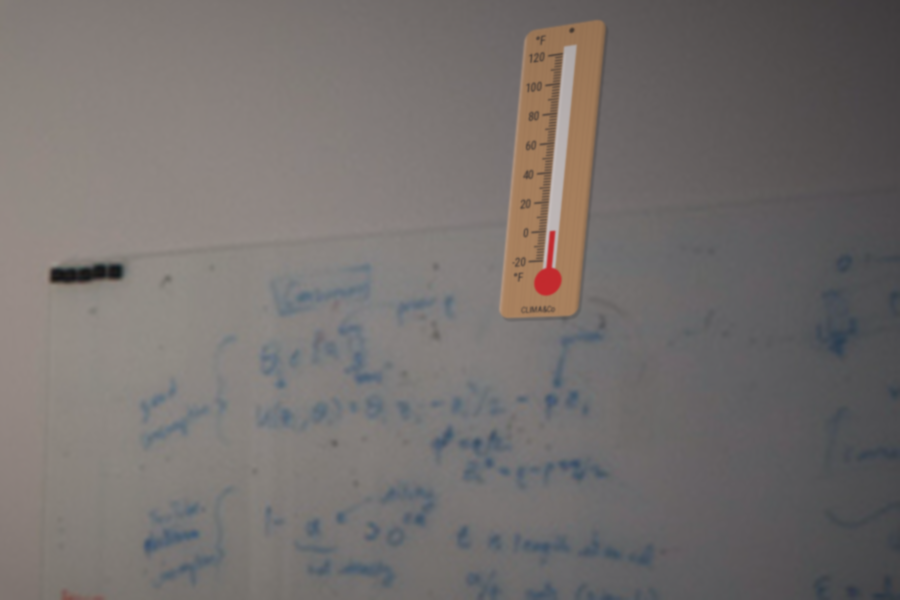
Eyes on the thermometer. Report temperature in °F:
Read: 0 °F
